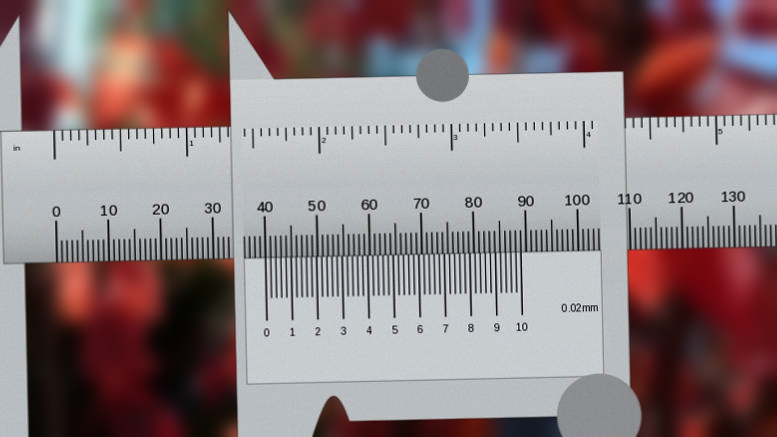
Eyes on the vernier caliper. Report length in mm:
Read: 40.0 mm
